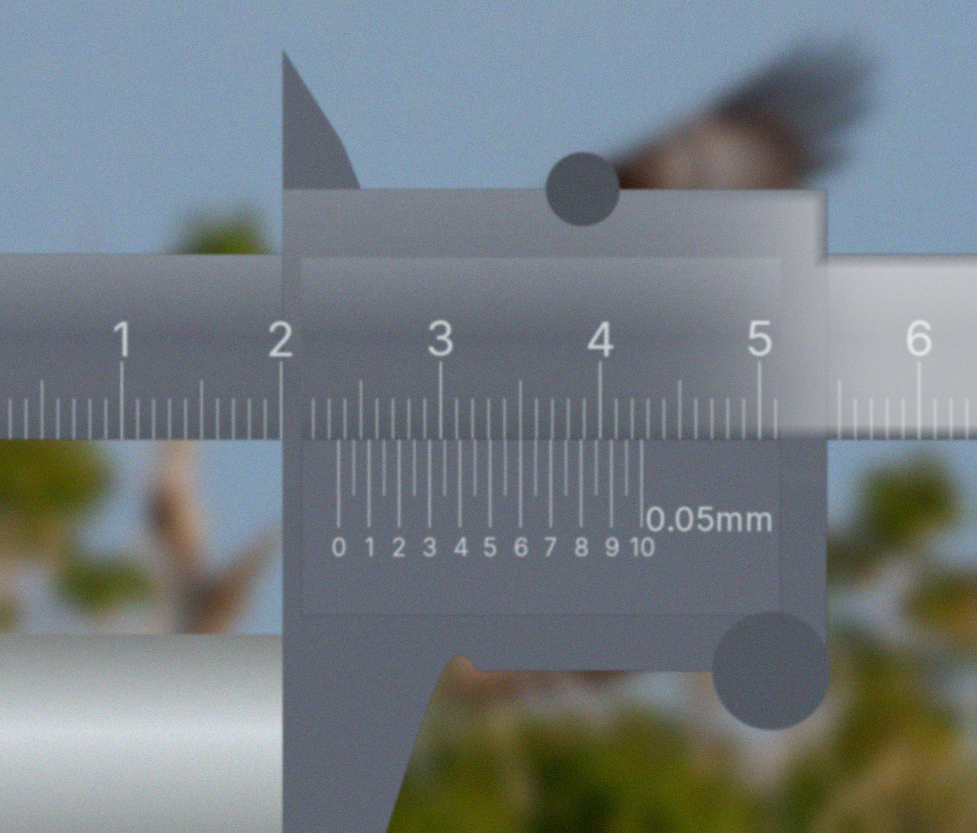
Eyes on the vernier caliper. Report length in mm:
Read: 23.6 mm
